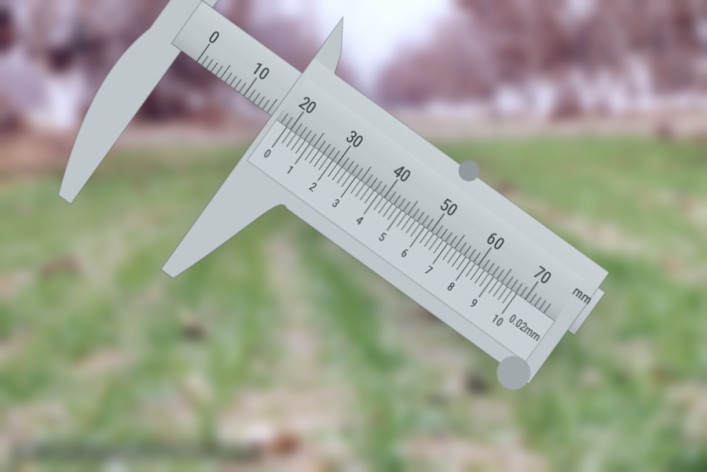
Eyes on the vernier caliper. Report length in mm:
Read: 19.2 mm
